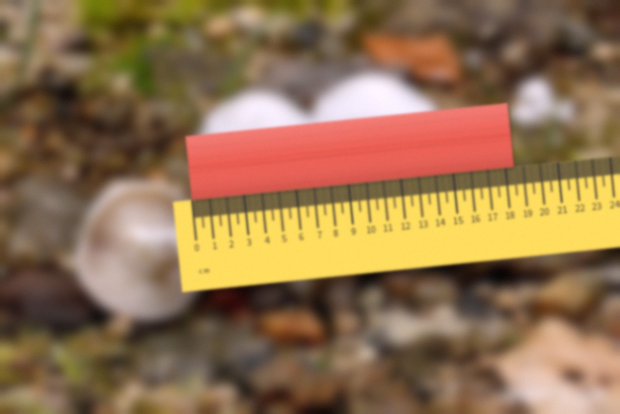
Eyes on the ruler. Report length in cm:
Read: 18.5 cm
